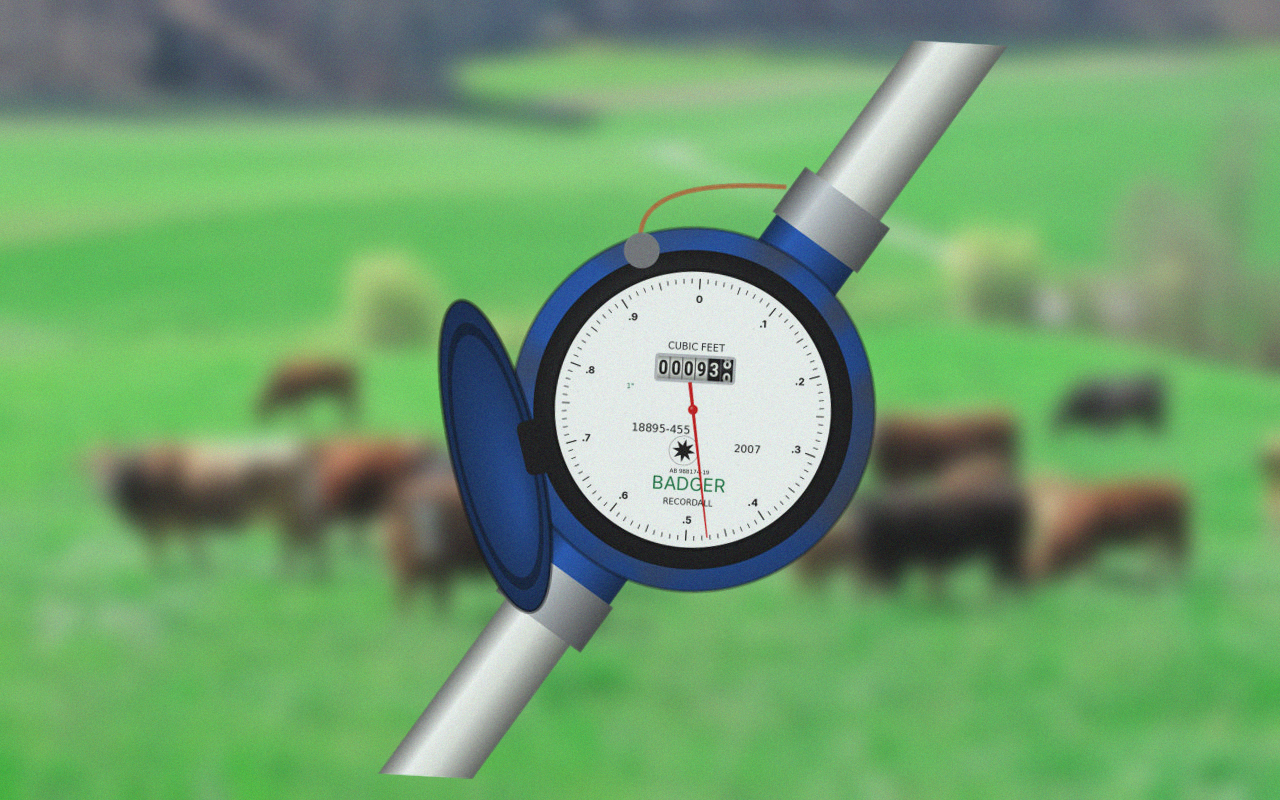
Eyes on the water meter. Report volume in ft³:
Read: 938.47 ft³
